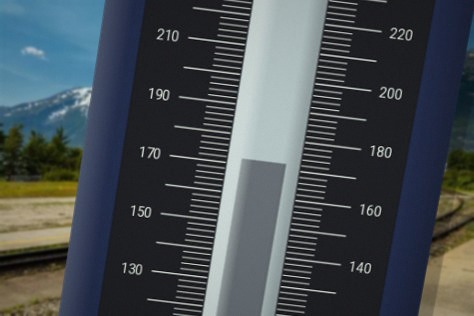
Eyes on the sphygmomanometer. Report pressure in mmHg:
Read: 172 mmHg
